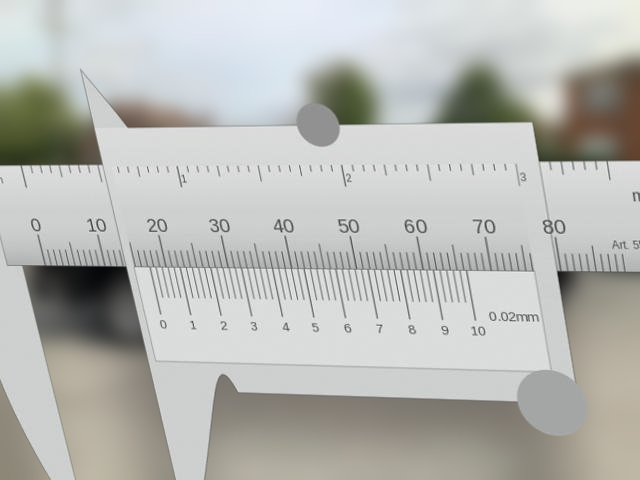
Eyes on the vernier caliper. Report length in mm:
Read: 17.4 mm
